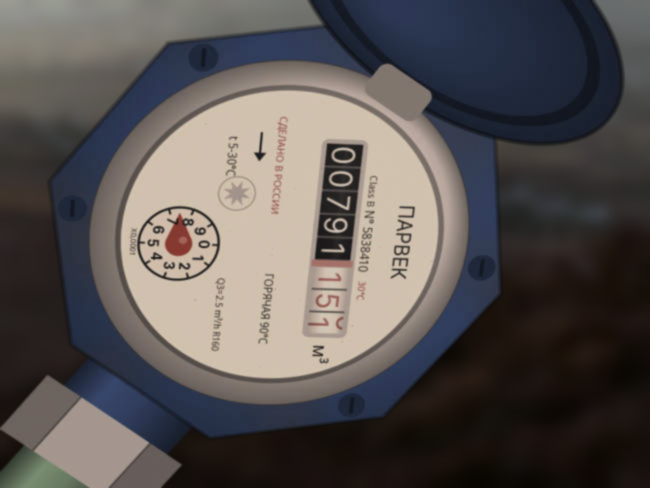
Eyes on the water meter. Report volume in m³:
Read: 791.1507 m³
